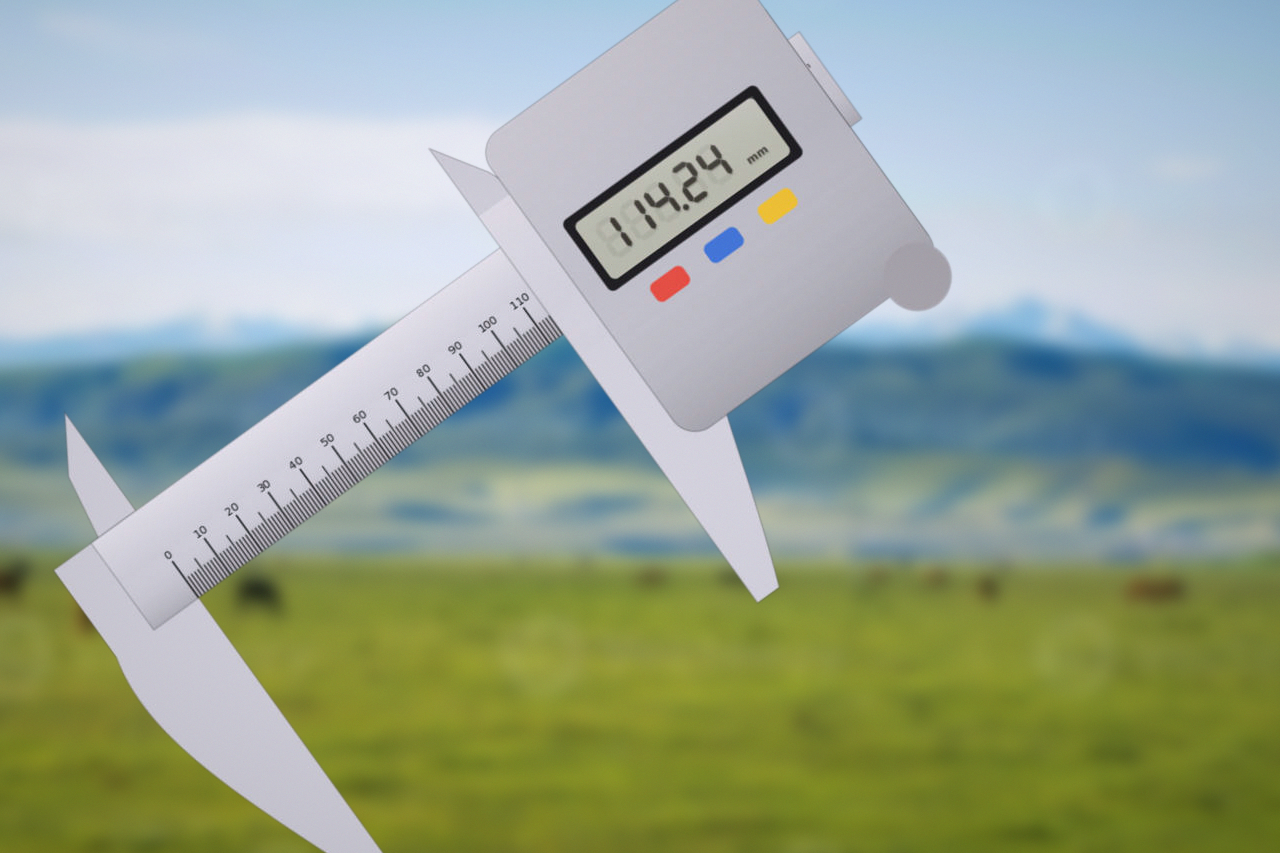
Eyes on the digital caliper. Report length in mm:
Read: 114.24 mm
